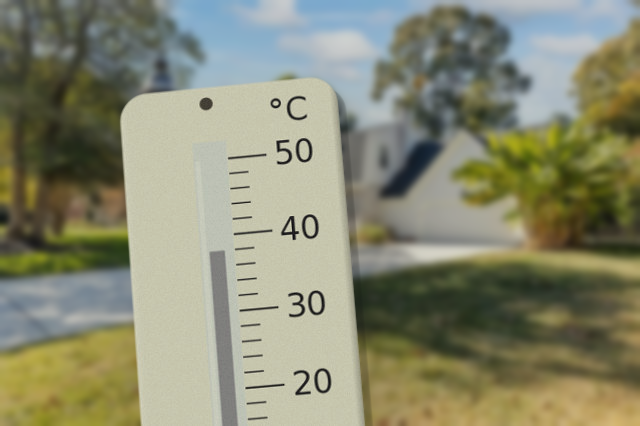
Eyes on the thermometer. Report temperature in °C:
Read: 38 °C
